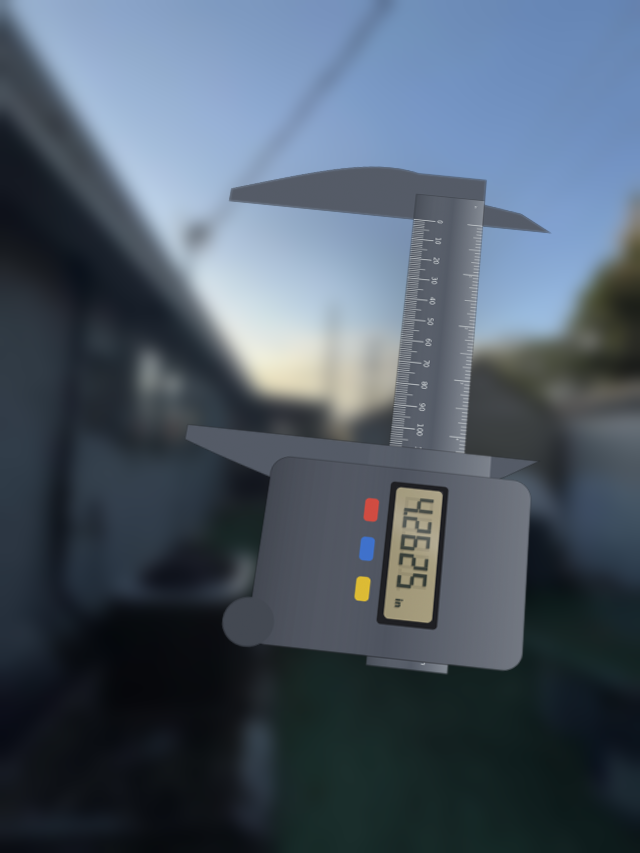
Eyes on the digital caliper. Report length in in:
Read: 4.2625 in
